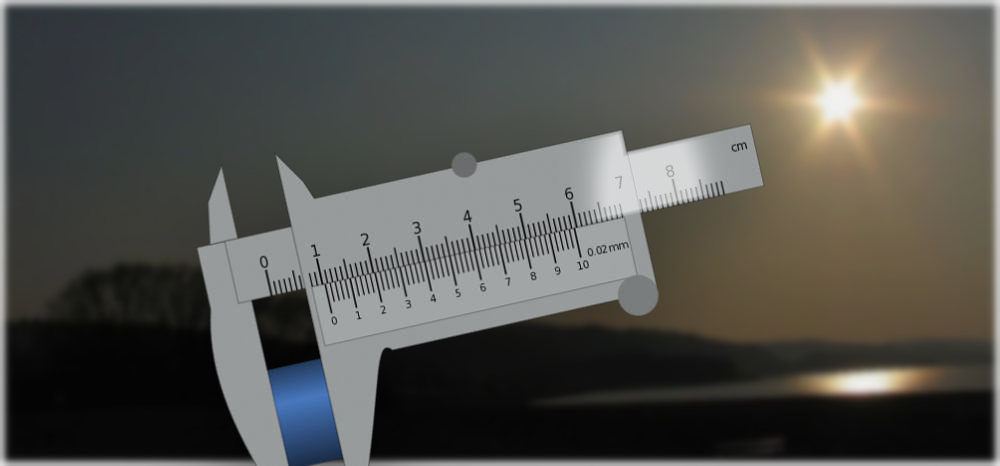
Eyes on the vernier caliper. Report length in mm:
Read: 10.5 mm
